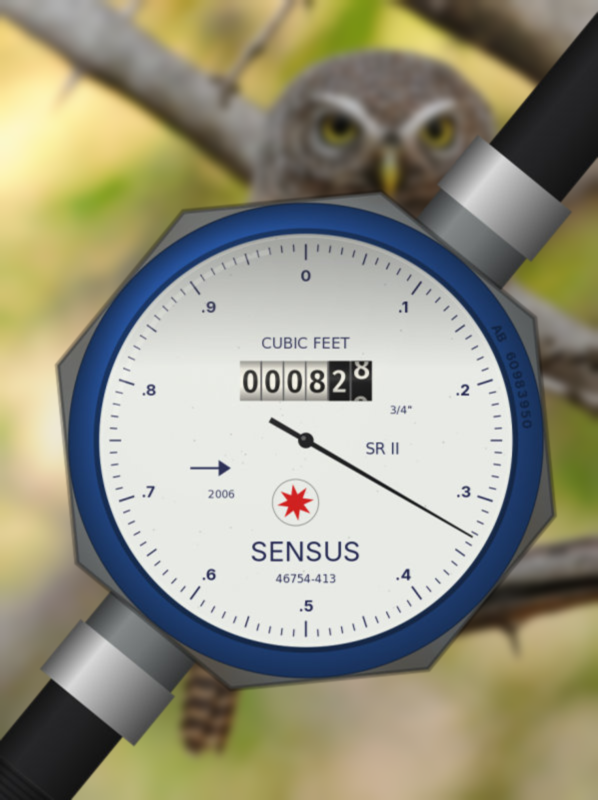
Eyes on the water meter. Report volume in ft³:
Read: 828.33 ft³
